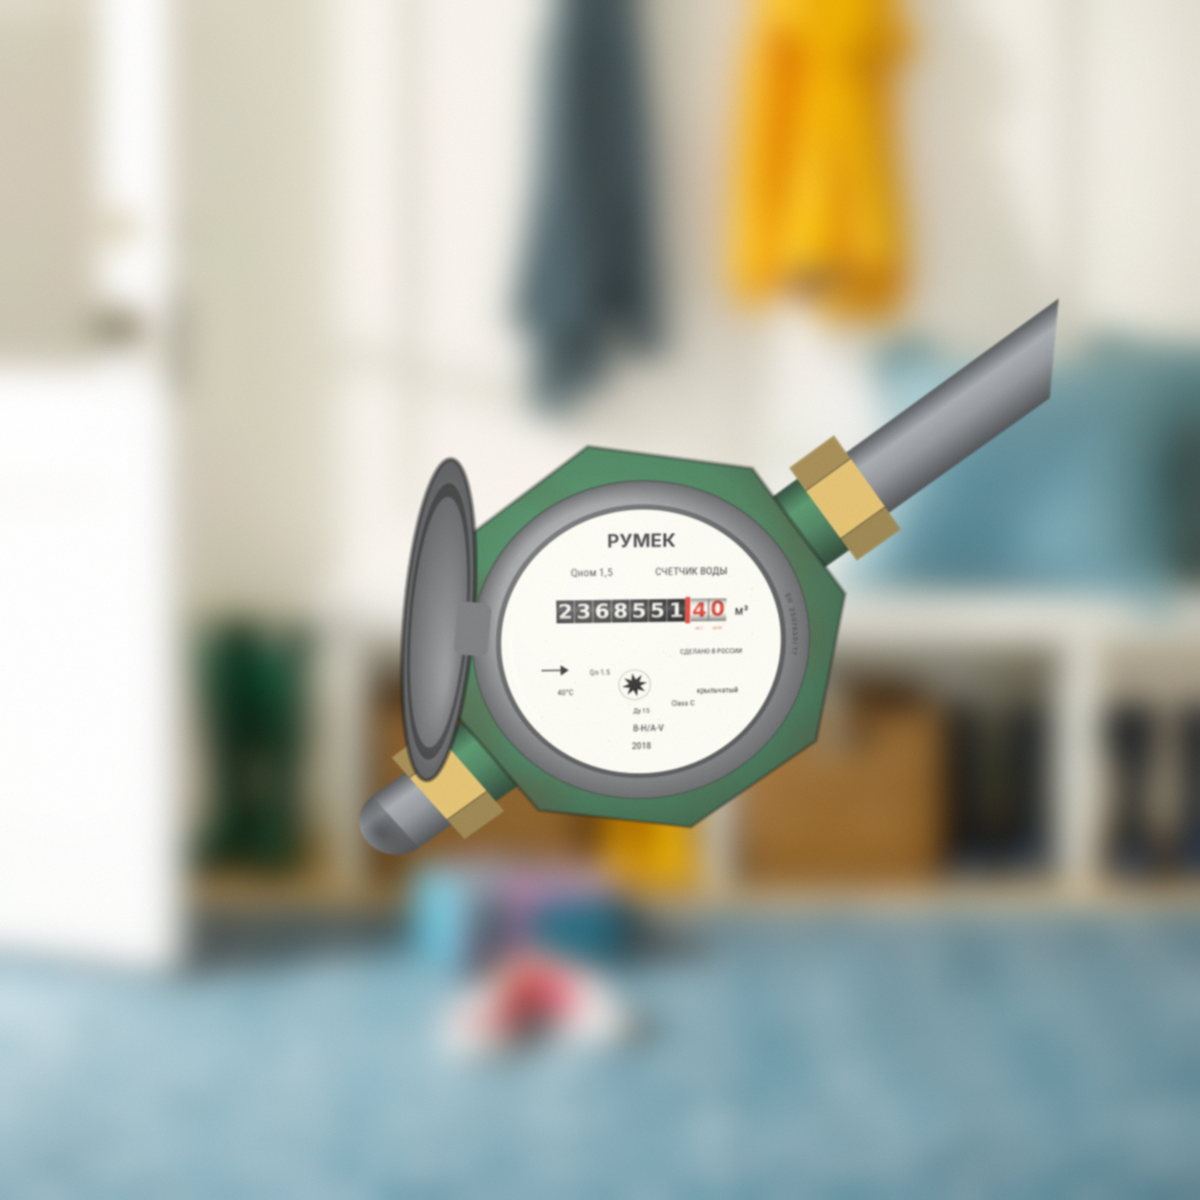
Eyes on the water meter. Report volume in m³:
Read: 2368551.40 m³
